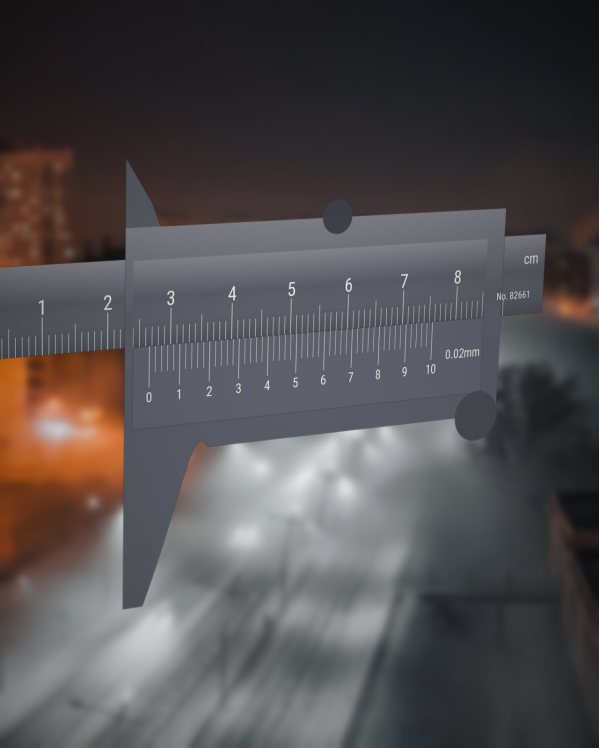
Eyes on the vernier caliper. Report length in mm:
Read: 26.6 mm
